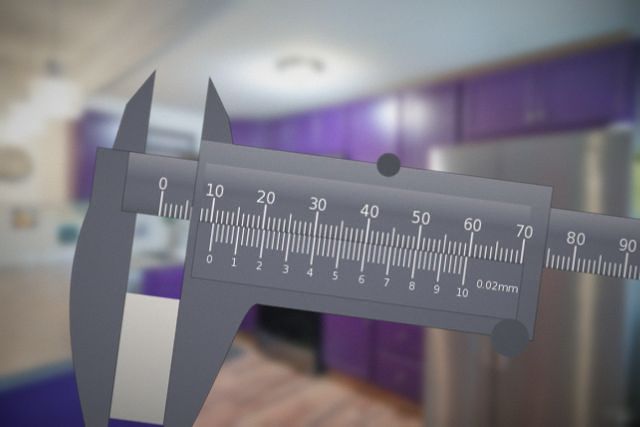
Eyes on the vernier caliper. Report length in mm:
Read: 10.5 mm
